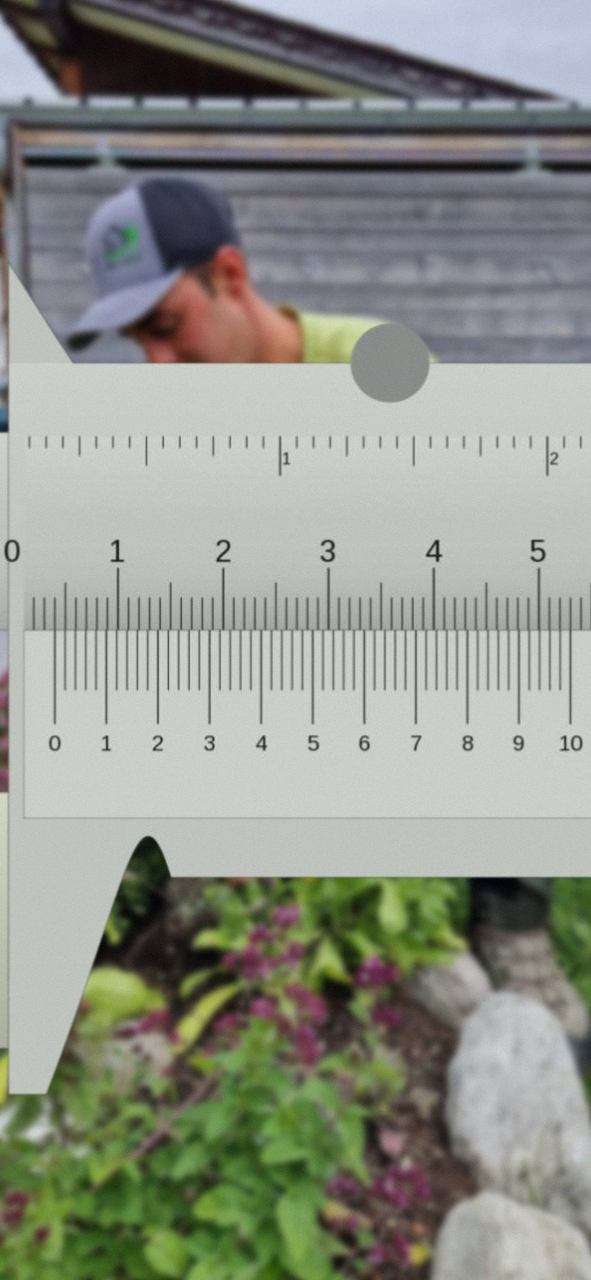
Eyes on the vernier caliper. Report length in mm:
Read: 4.0 mm
